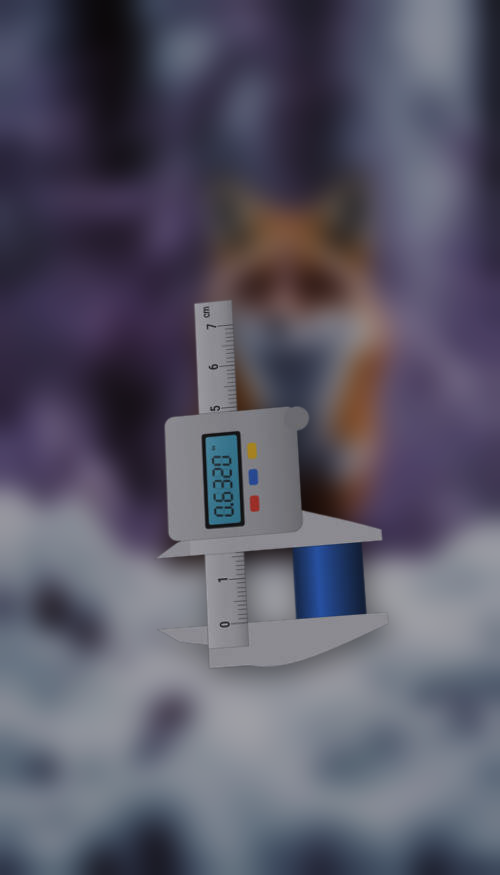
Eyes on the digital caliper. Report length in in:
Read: 0.6320 in
